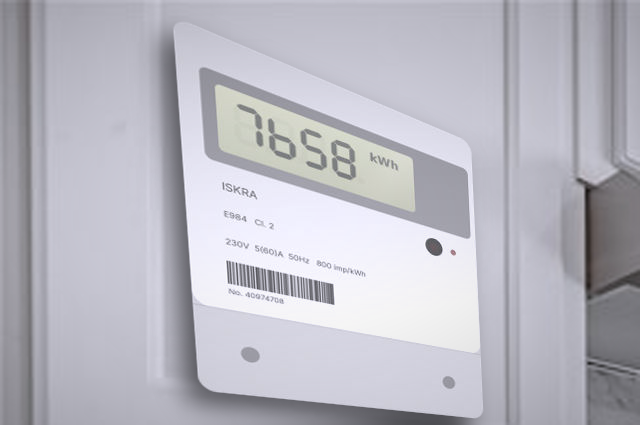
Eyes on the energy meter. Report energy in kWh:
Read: 7658 kWh
